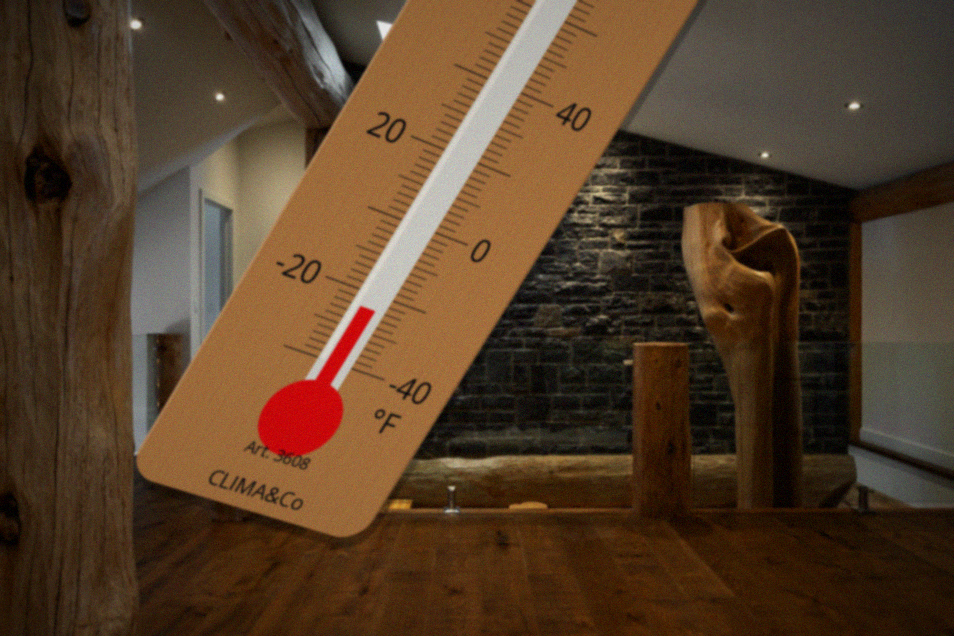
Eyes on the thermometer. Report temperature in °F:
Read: -24 °F
